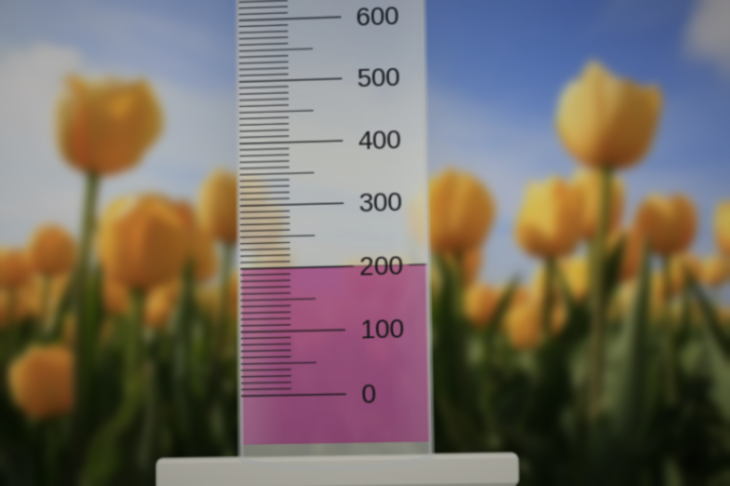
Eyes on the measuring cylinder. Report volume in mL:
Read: 200 mL
